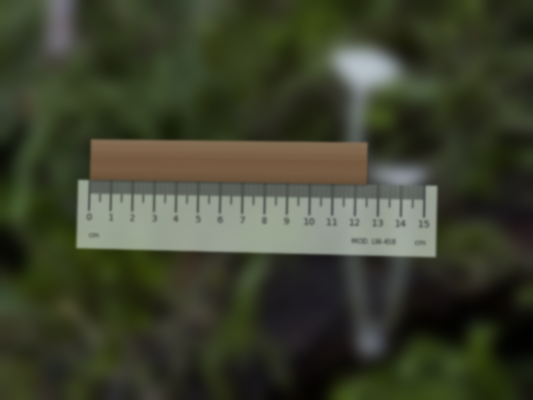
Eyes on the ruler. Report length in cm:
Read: 12.5 cm
